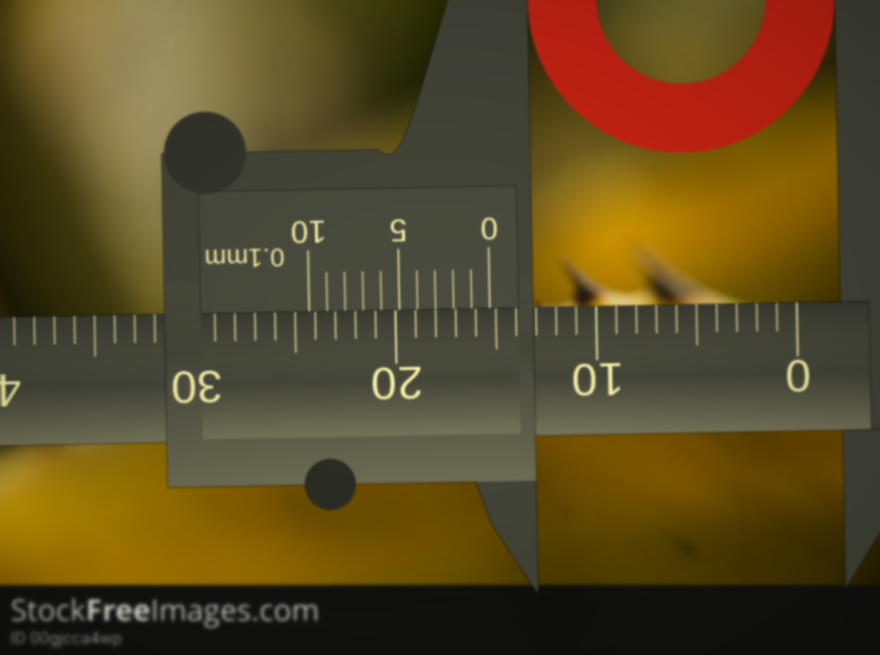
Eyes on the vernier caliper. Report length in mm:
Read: 15.3 mm
